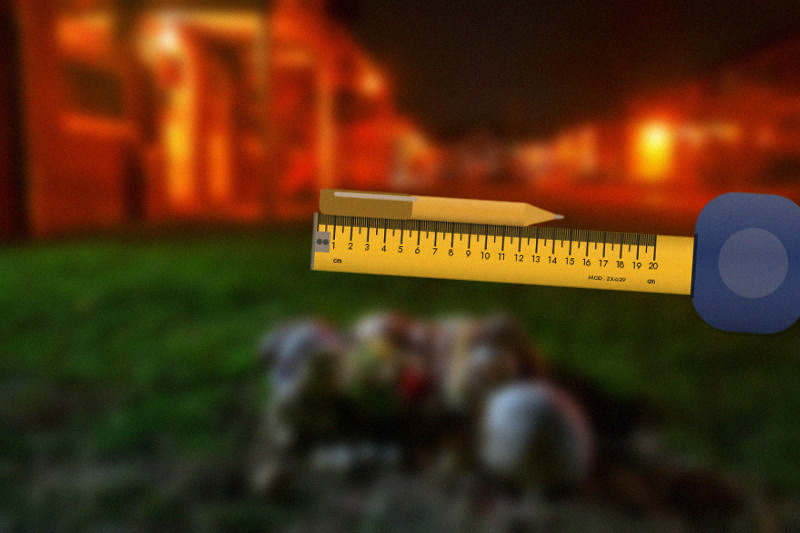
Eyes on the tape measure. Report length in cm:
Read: 14.5 cm
